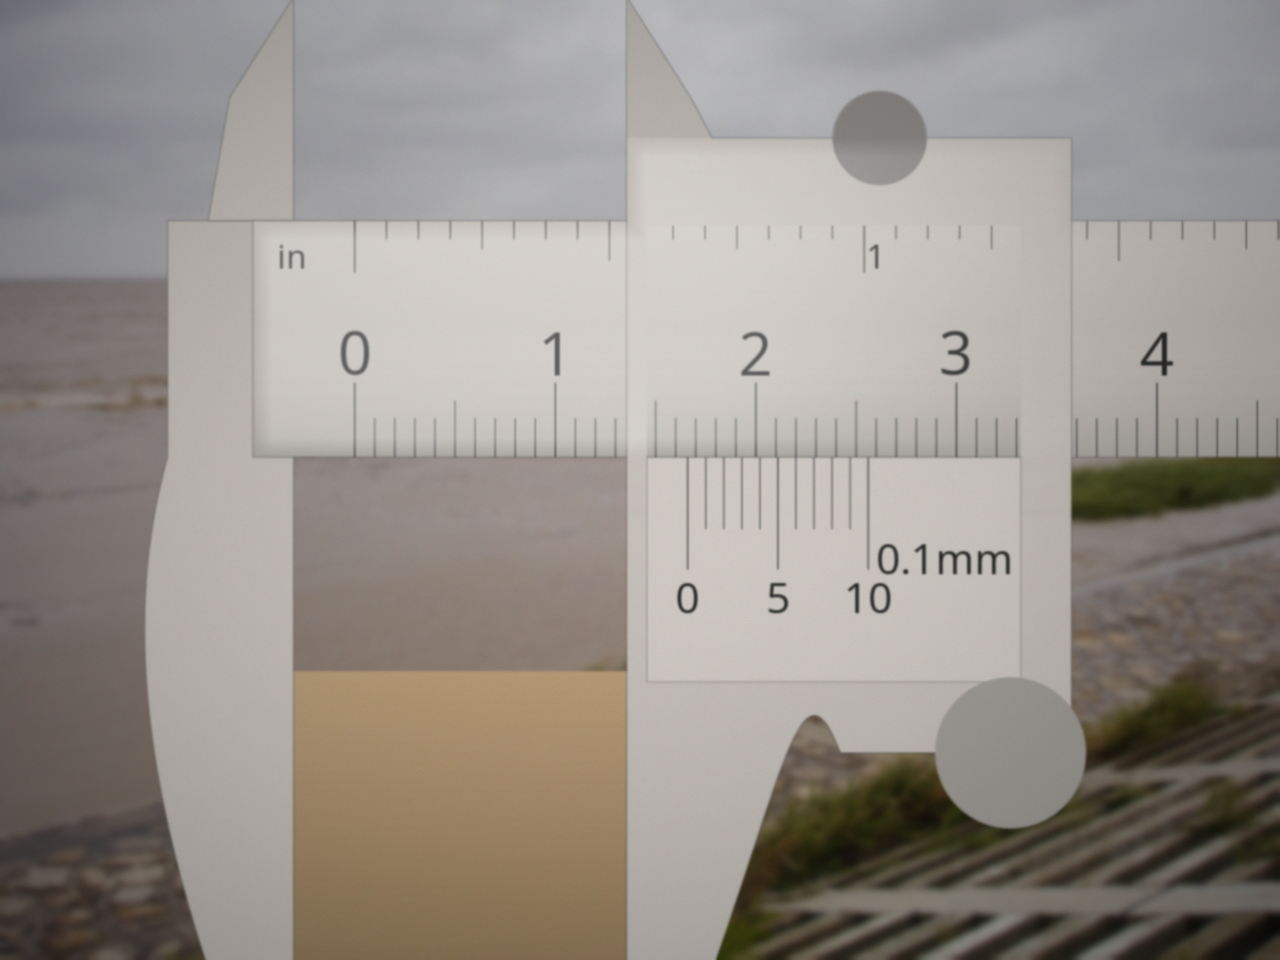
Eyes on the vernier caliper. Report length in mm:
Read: 16.6 mm
